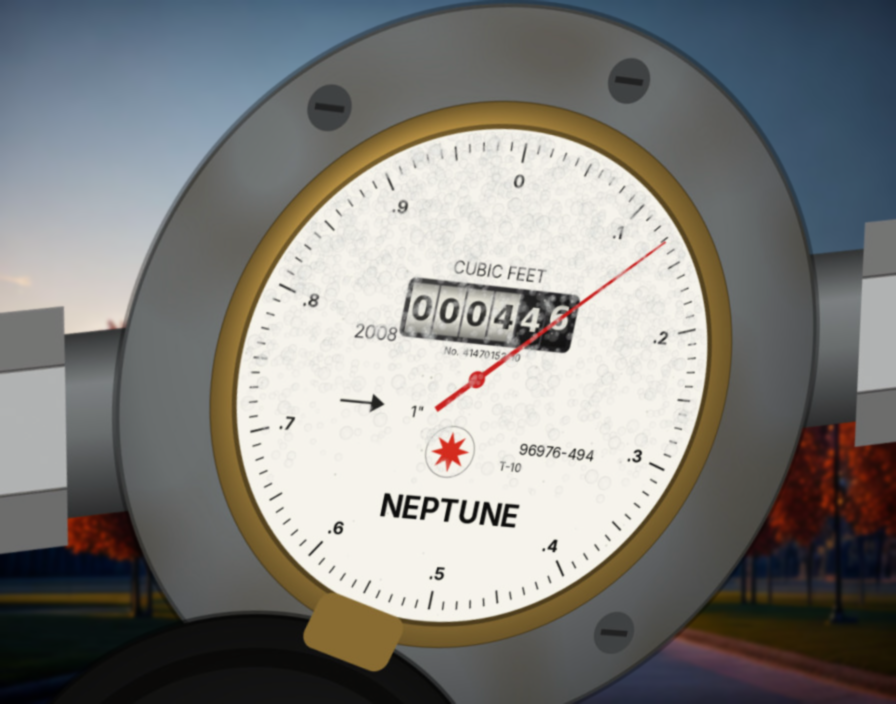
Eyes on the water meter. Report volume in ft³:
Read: 446.13 ft³
